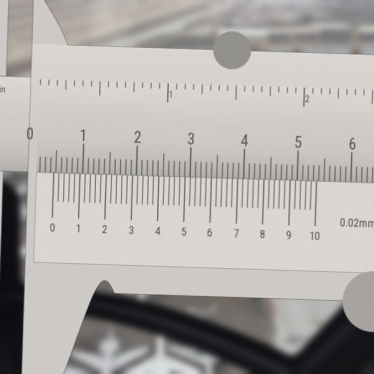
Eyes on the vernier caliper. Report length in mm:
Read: 4.6 mm
